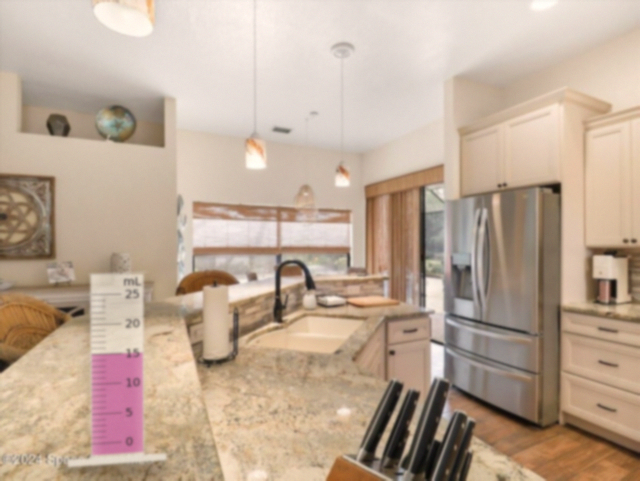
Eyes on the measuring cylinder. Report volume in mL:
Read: 15 mL
